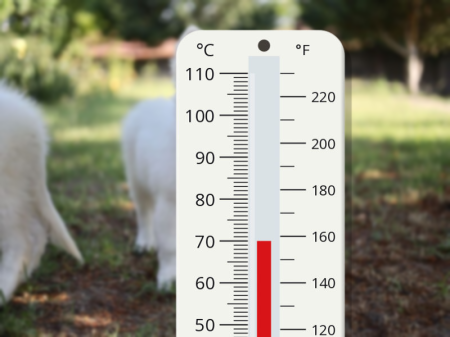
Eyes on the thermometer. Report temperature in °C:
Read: 70 °C
